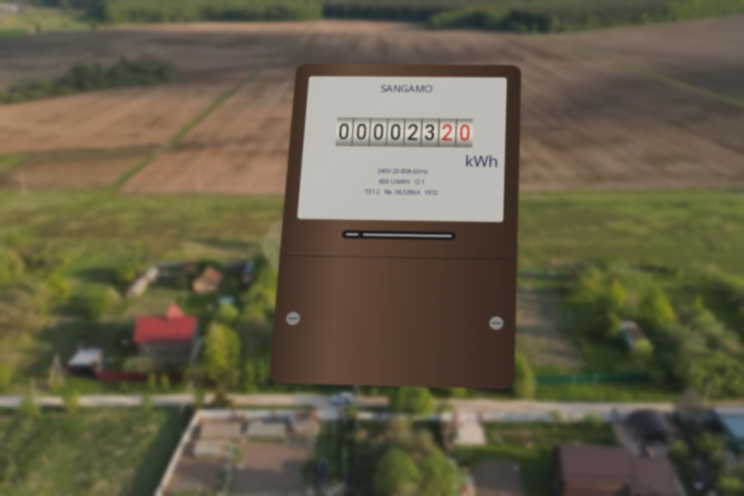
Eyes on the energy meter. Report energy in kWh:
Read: 23.20 kWh
